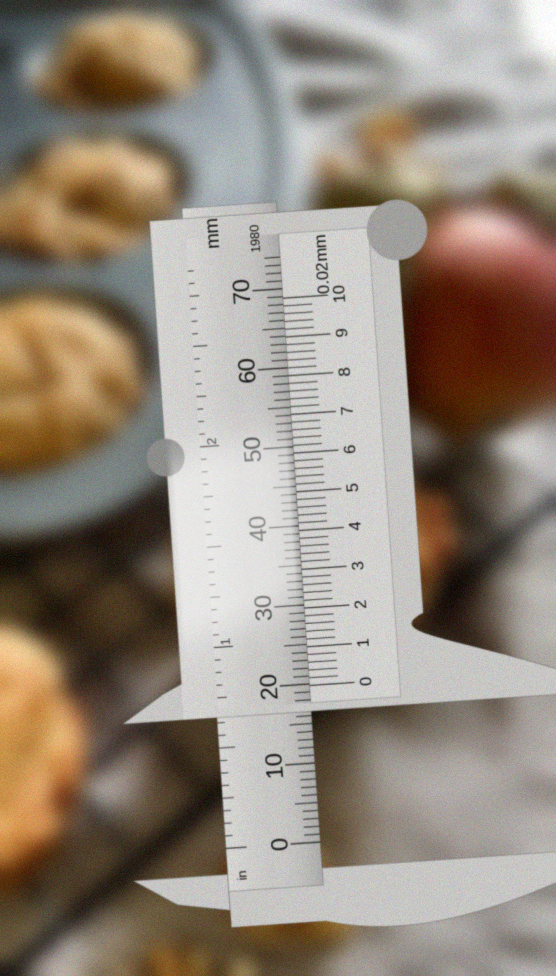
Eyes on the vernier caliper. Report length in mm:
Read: 19.8 mm
